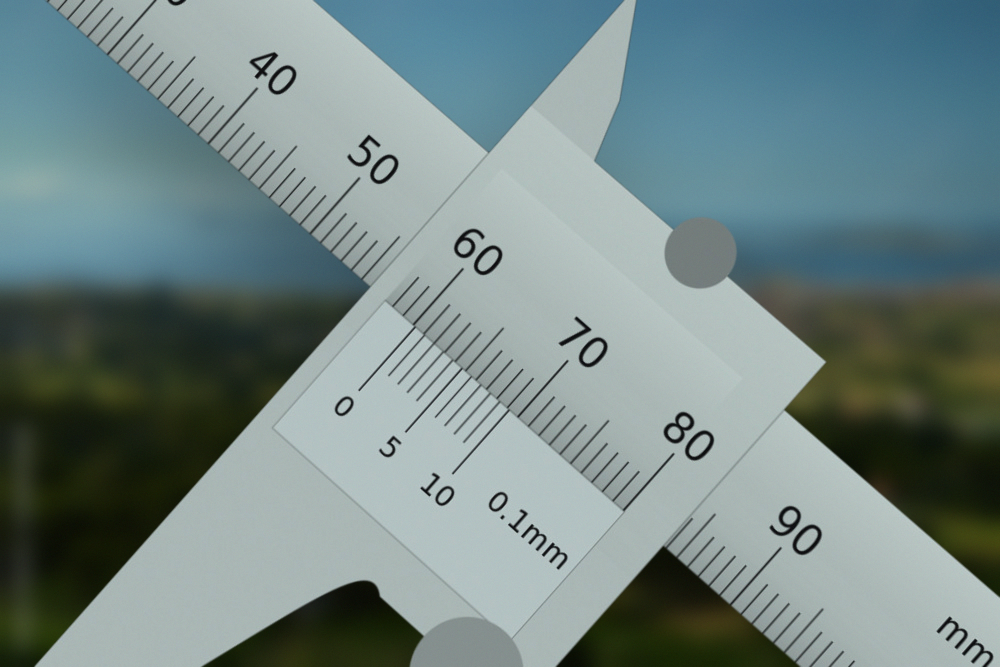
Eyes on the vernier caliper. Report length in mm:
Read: 60.2 mm
